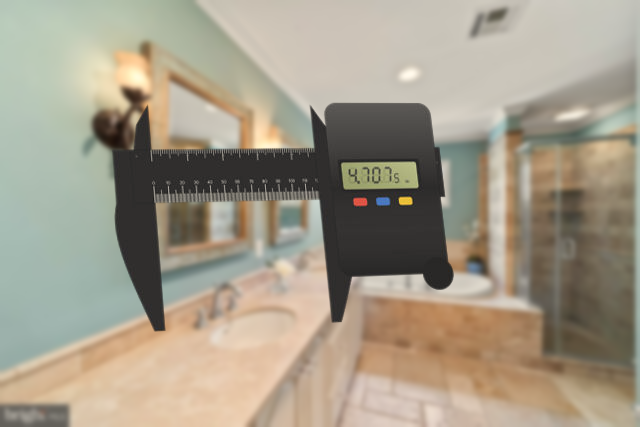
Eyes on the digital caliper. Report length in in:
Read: 4.7075 in
